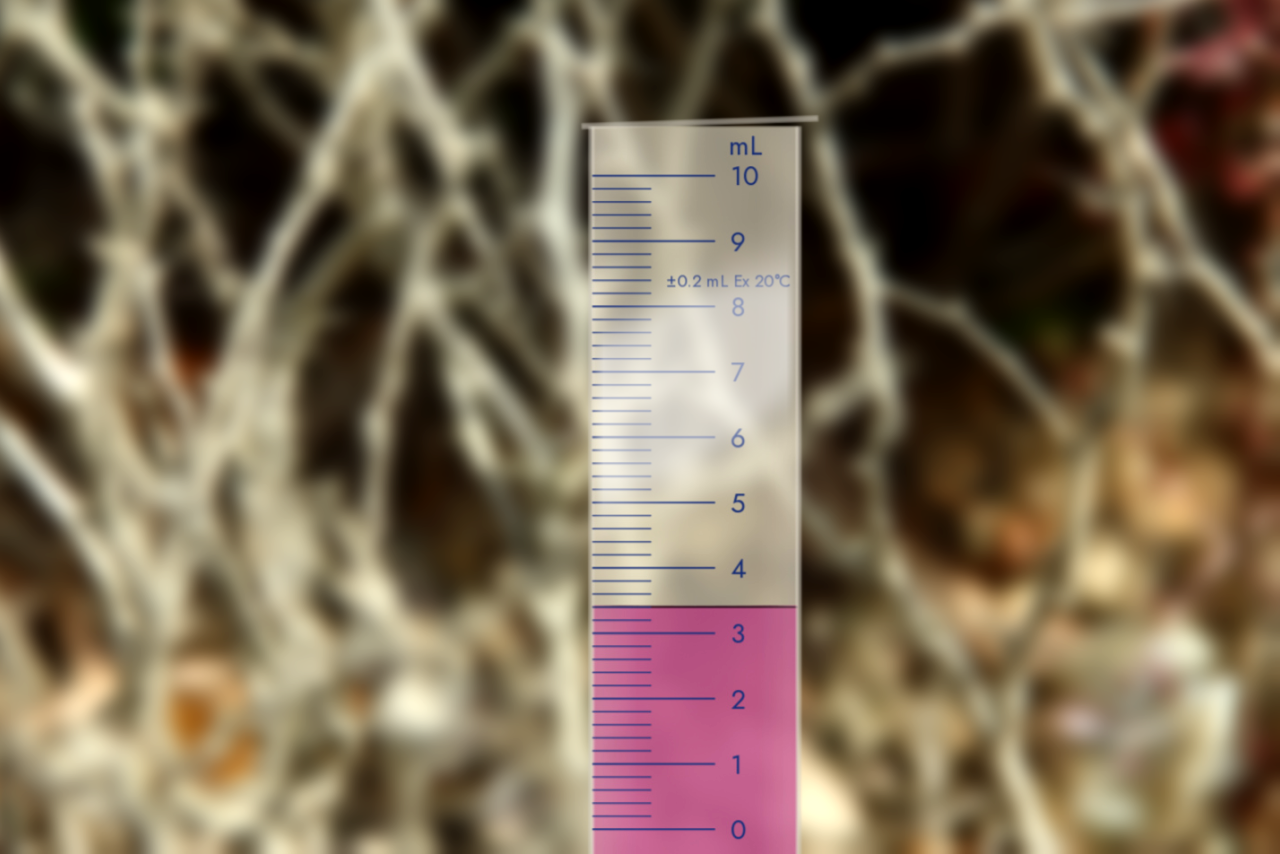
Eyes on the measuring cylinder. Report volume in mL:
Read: 3.4 mL
